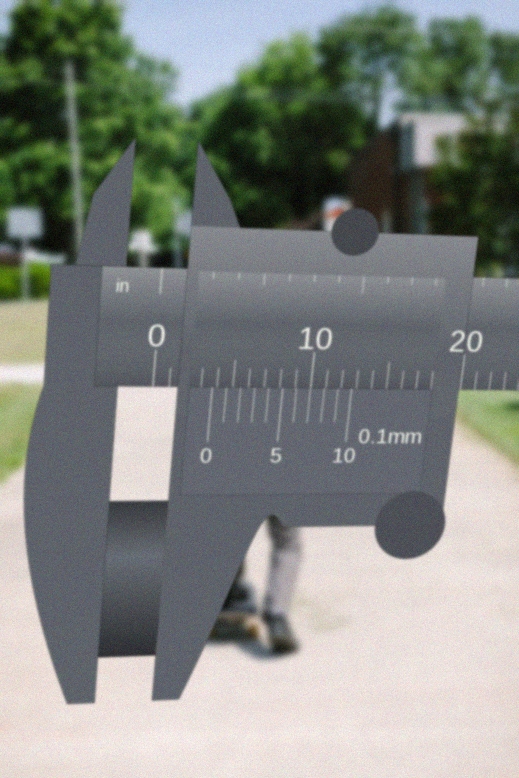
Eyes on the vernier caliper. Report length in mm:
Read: 3.7 mm
